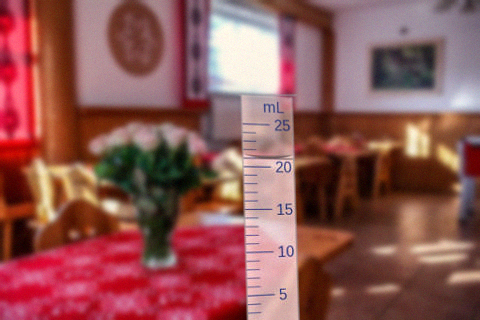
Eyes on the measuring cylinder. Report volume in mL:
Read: 21 mL
